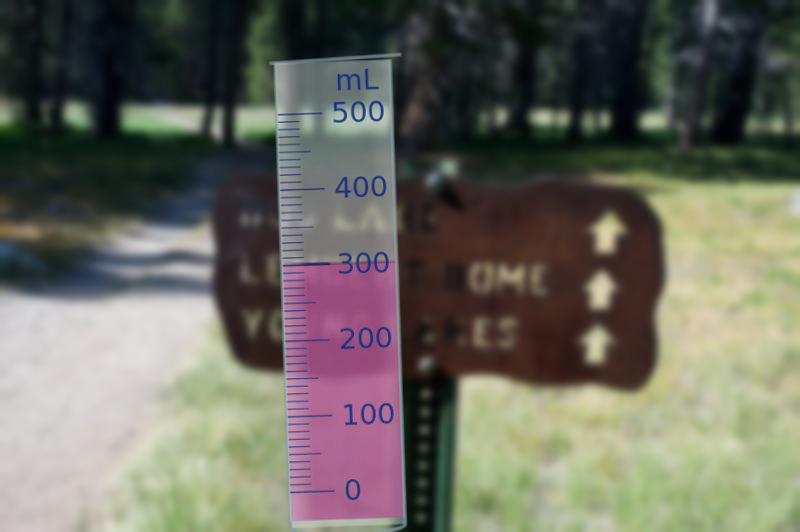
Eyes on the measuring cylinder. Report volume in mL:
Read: 300 mL
